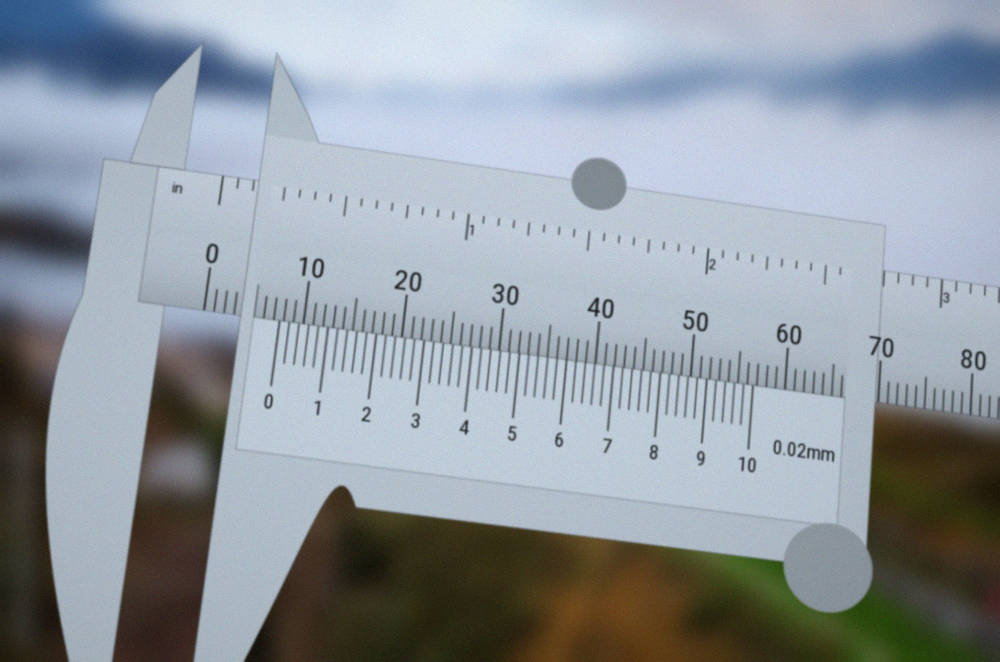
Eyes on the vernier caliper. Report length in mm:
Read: 7.6 mm
